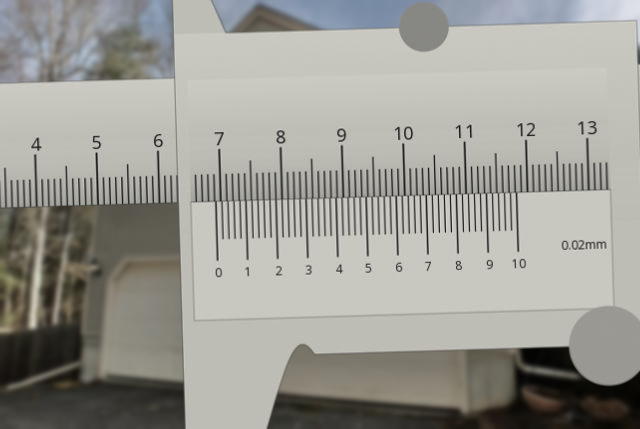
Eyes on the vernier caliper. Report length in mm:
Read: 69.2 mm
